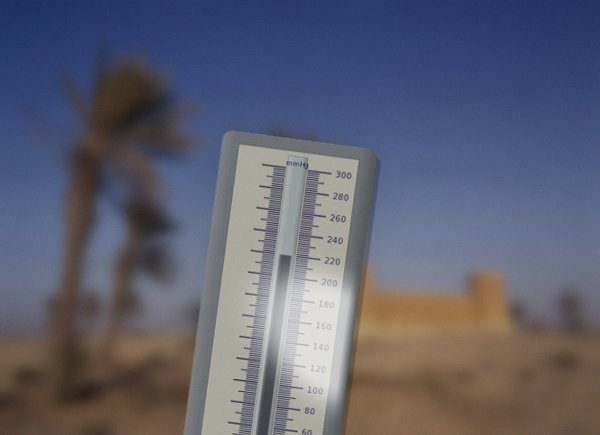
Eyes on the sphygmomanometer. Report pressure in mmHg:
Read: 220 mmHg
